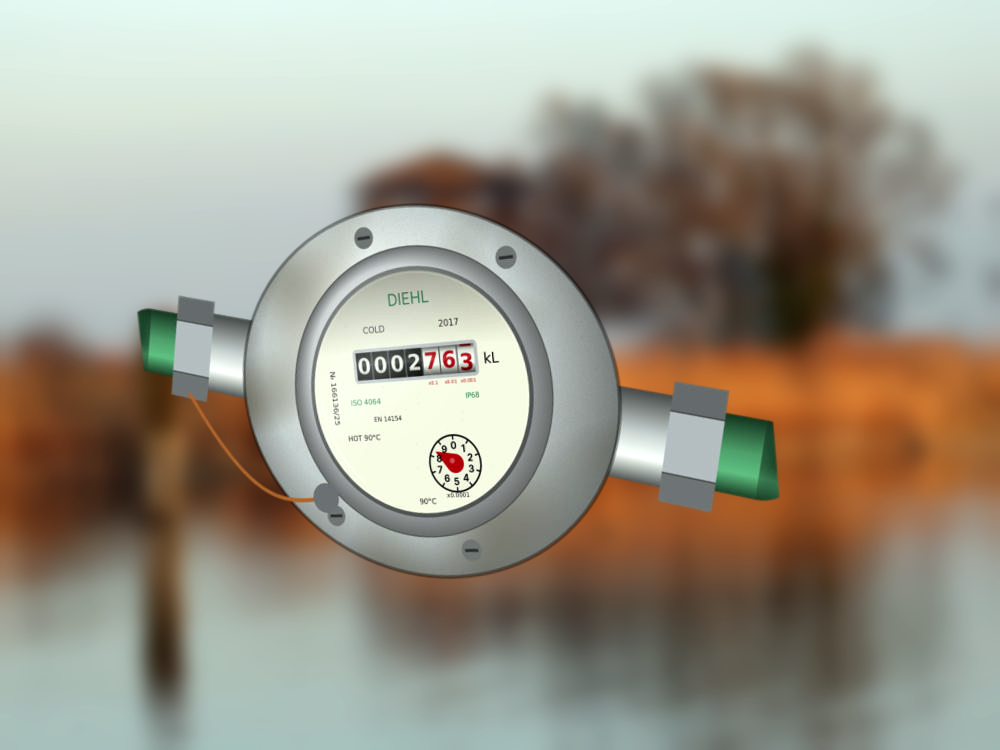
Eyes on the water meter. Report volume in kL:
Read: 2.7628 kL
